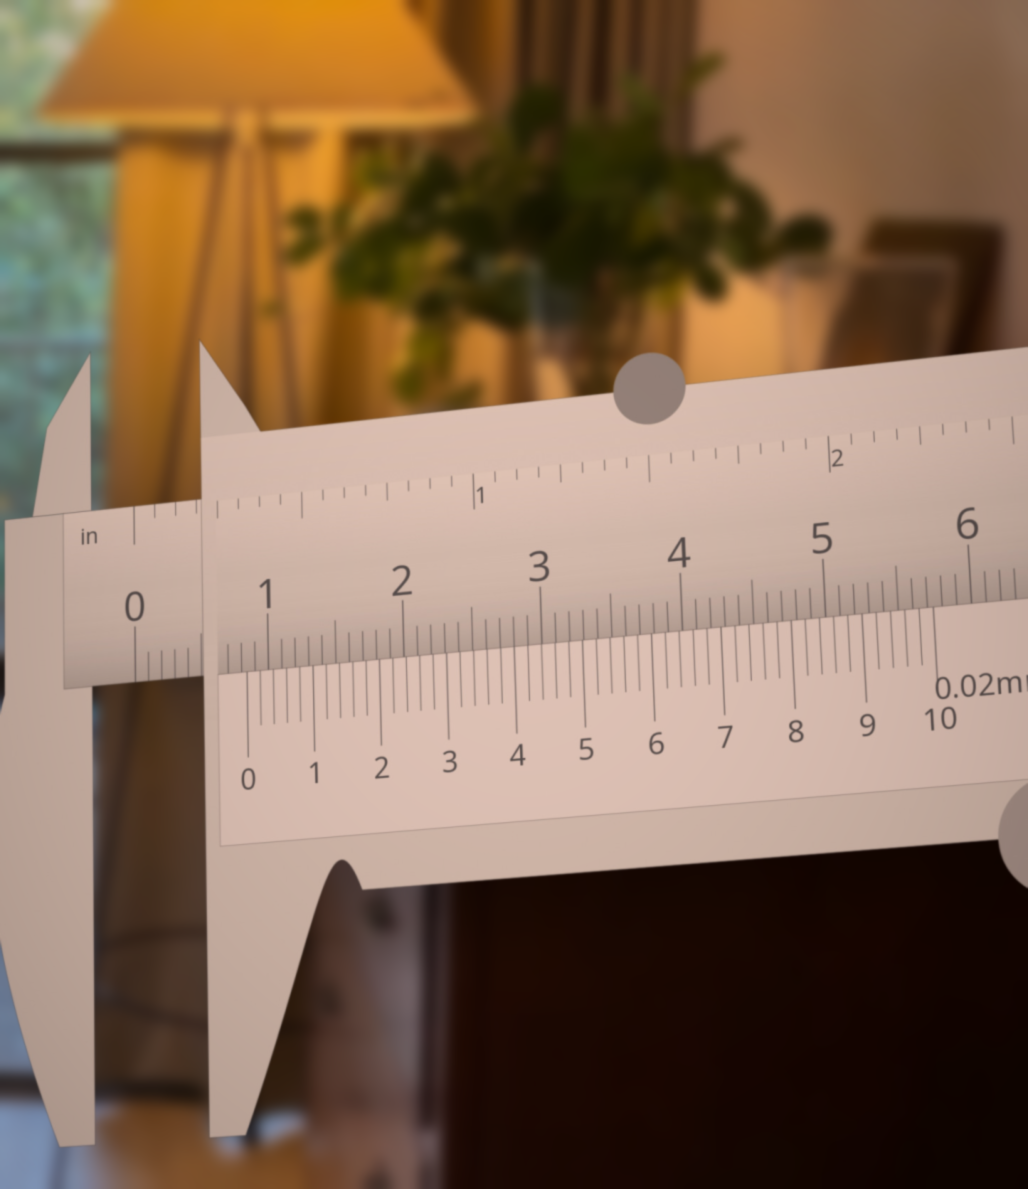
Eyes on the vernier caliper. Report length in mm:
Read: 8.4 mm
